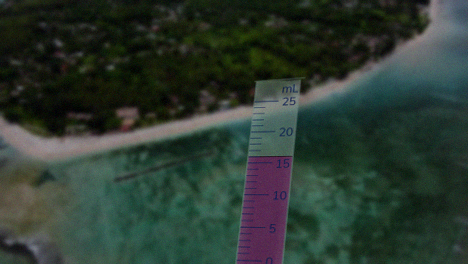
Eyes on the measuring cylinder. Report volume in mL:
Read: 16 mL
